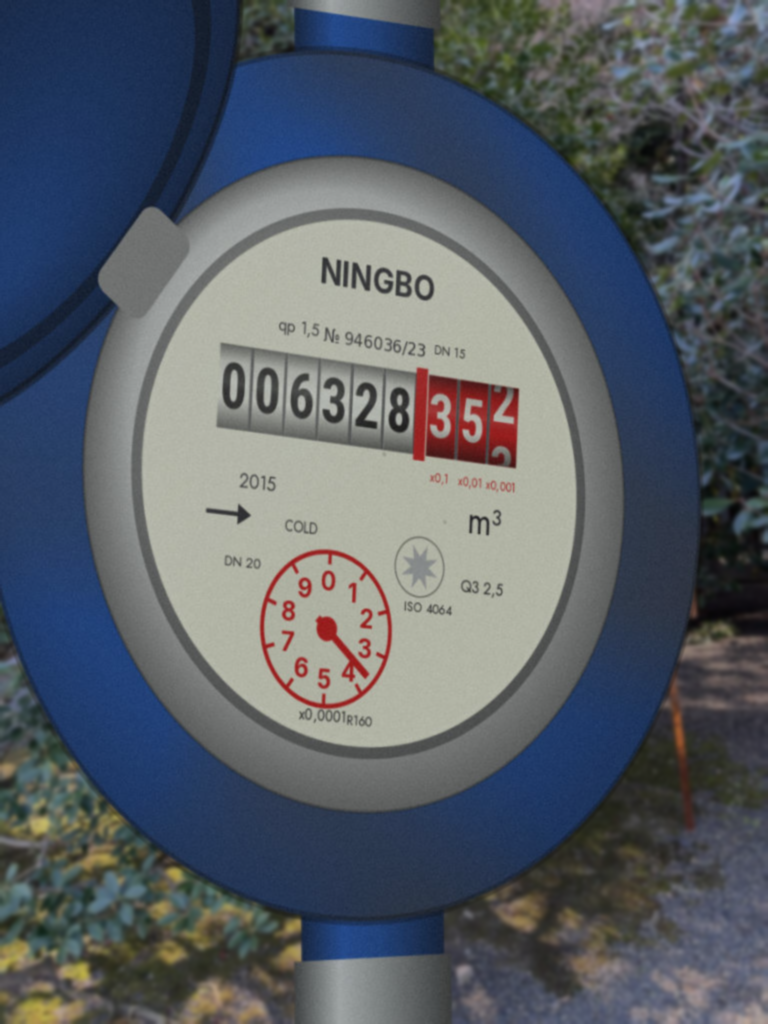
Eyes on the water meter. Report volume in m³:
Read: 6328.3523 m³
